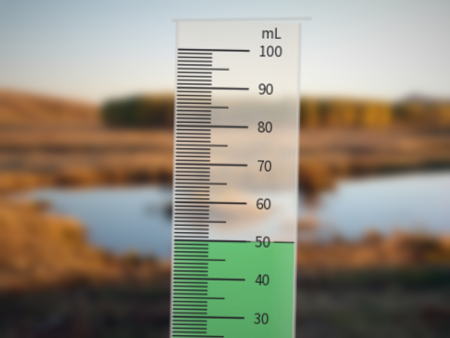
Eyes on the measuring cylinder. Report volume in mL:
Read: 50 mL
